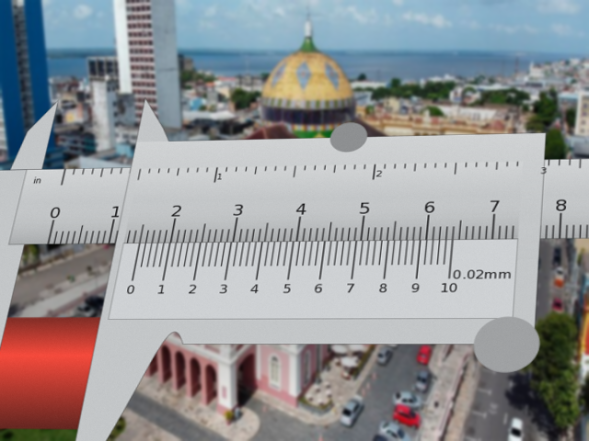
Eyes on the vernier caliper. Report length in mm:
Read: 15.0 mm
